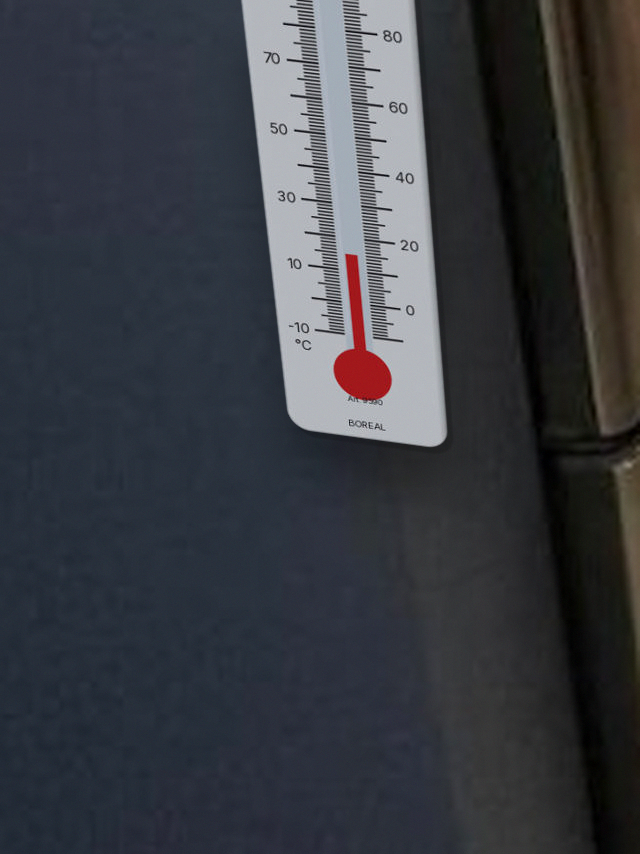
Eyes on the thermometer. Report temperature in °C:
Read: 15 °C
